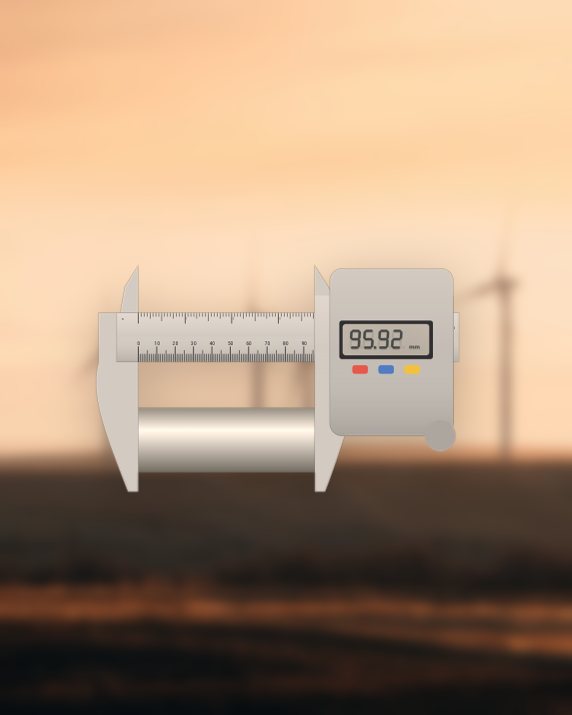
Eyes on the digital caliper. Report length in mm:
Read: 95.92 mm
